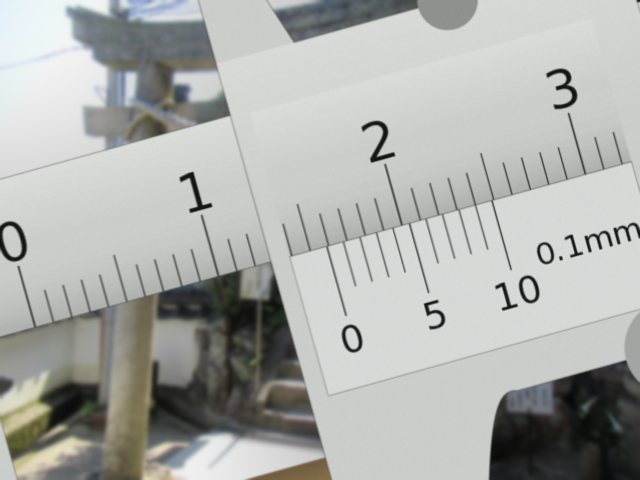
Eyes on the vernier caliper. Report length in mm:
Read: 15.9 mm
